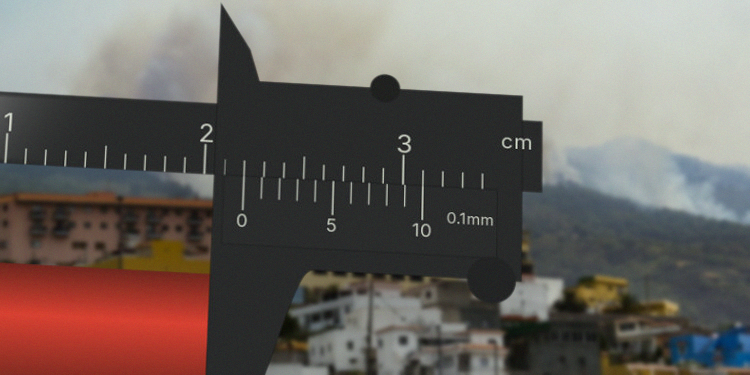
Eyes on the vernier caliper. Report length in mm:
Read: 22.0 mm
